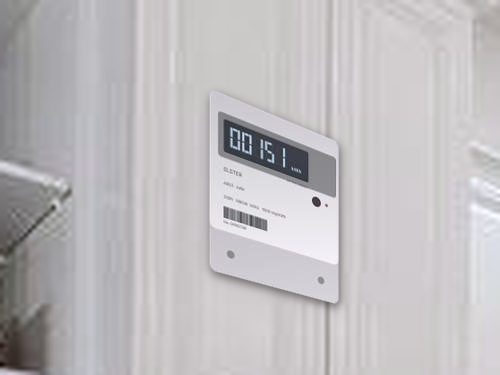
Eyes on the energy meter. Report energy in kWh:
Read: 151 kWh
